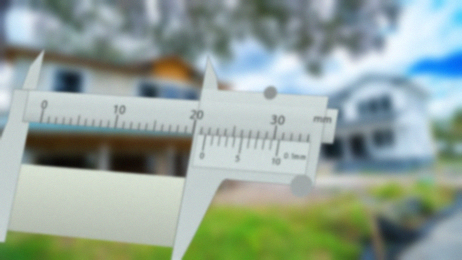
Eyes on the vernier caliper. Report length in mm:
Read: 21.6 mm
